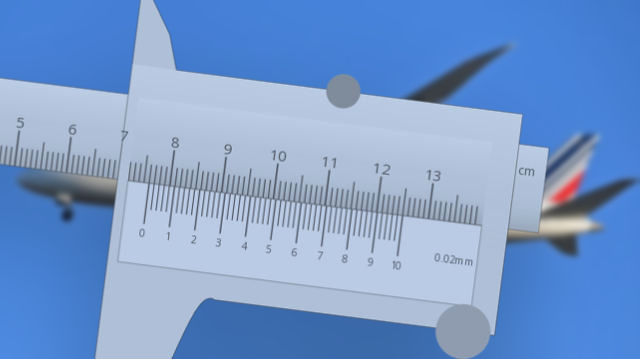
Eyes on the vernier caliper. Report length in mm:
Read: 76.0 mm
